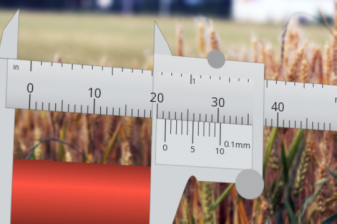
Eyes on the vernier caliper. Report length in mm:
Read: 21.4 mm
